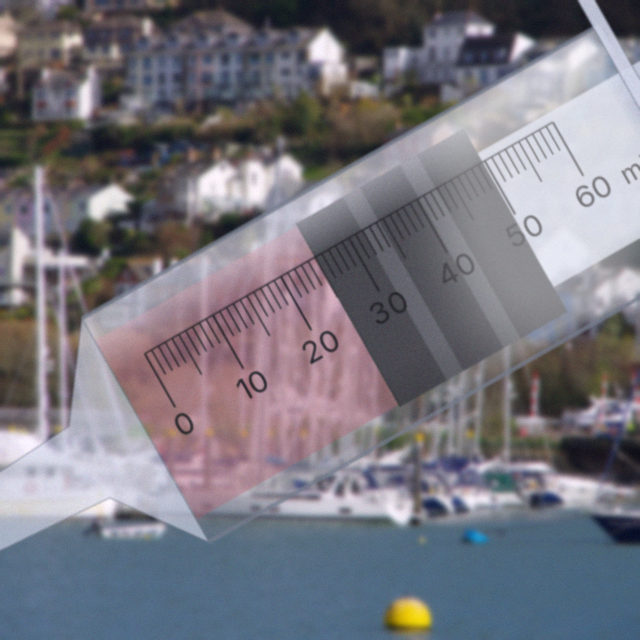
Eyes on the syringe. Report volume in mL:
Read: 25 mL
